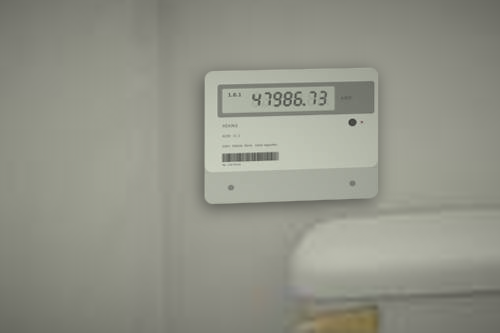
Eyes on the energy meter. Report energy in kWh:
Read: 47986.73 kWh
